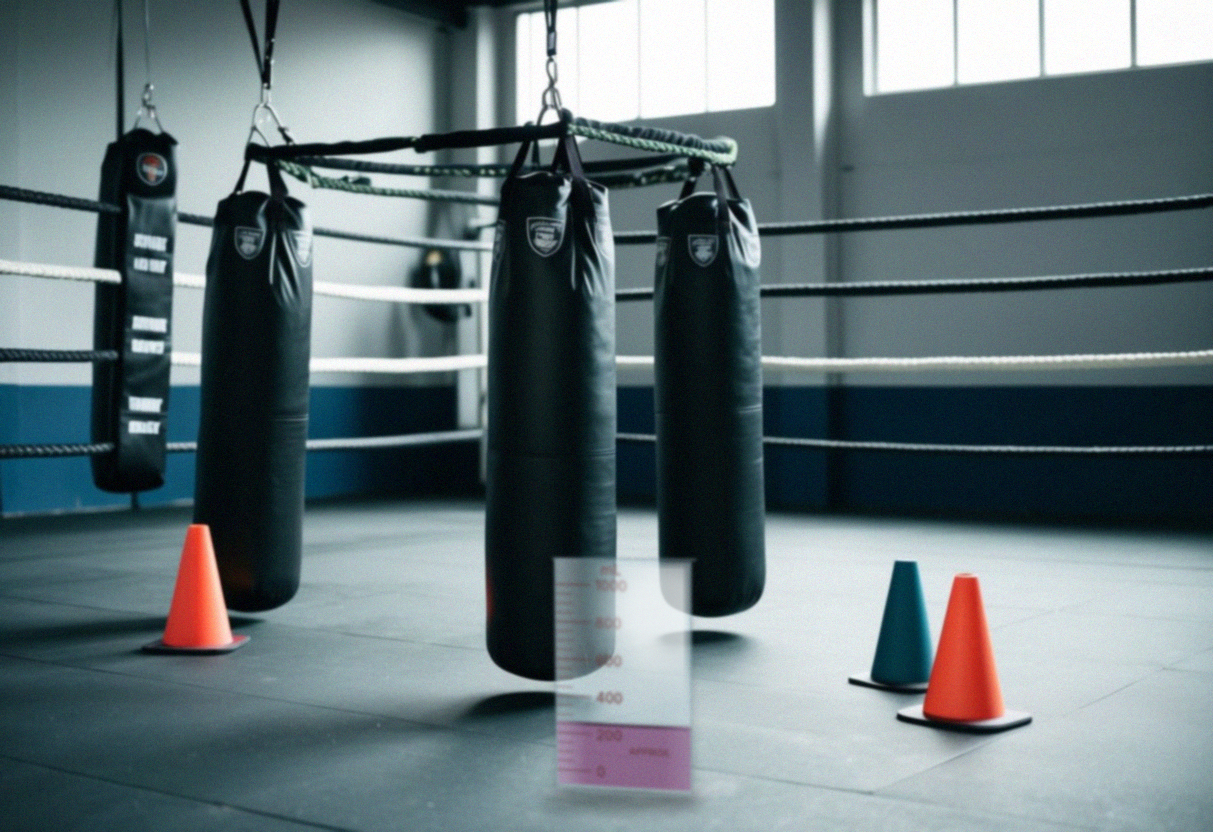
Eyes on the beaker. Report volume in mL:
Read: 250 mL
